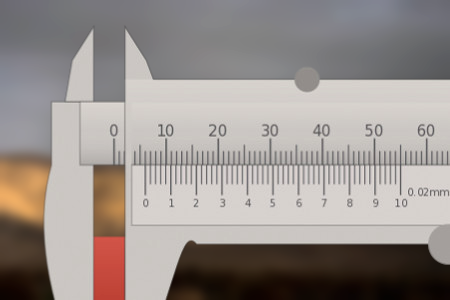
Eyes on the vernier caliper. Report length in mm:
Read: 6.0 mm
